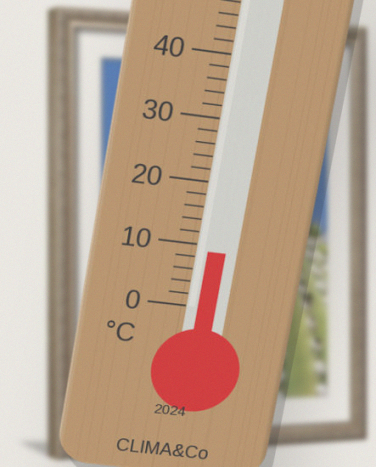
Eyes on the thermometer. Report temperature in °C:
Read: 9 °C
